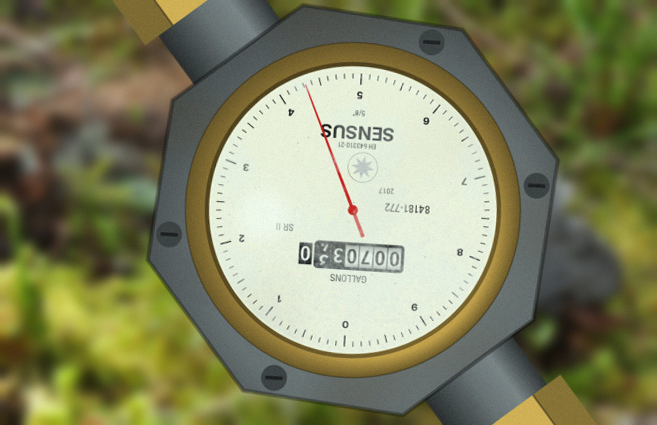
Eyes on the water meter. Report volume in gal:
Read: 70334.3 gal
